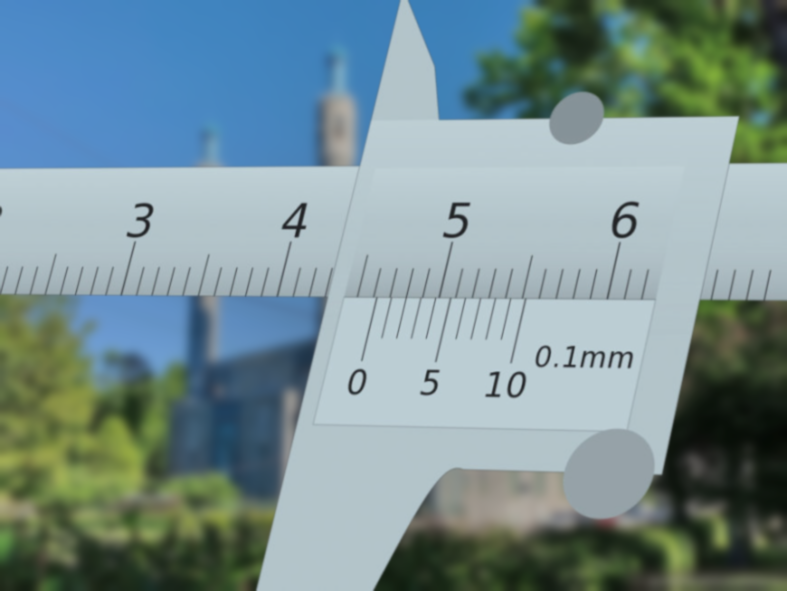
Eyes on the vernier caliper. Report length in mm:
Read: 46.2 mm
